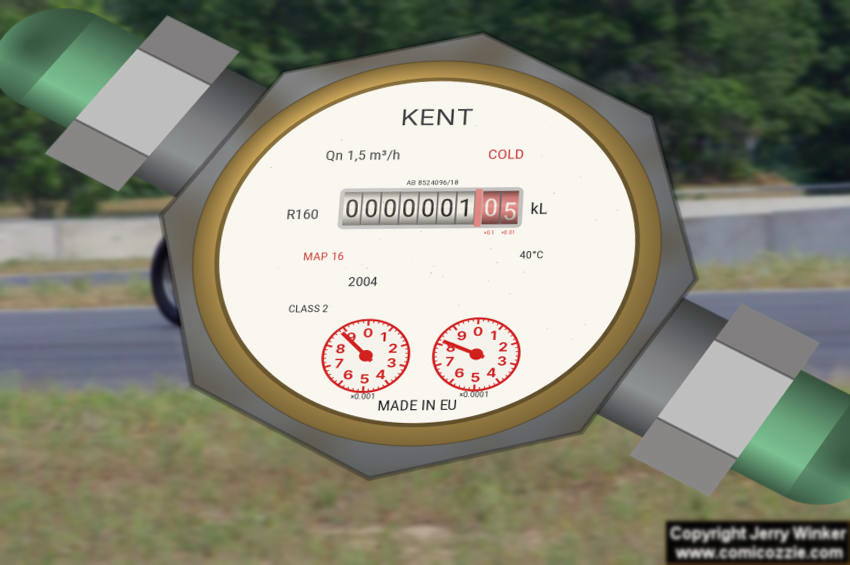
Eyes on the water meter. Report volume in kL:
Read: 1.0488 kL
